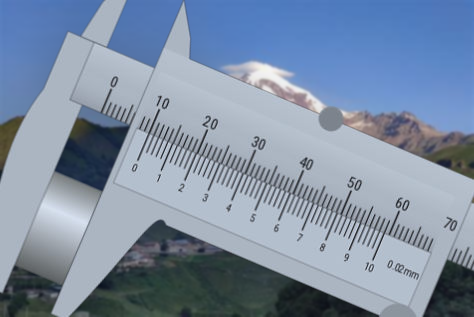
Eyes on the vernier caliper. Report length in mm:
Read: 10.0 mm
